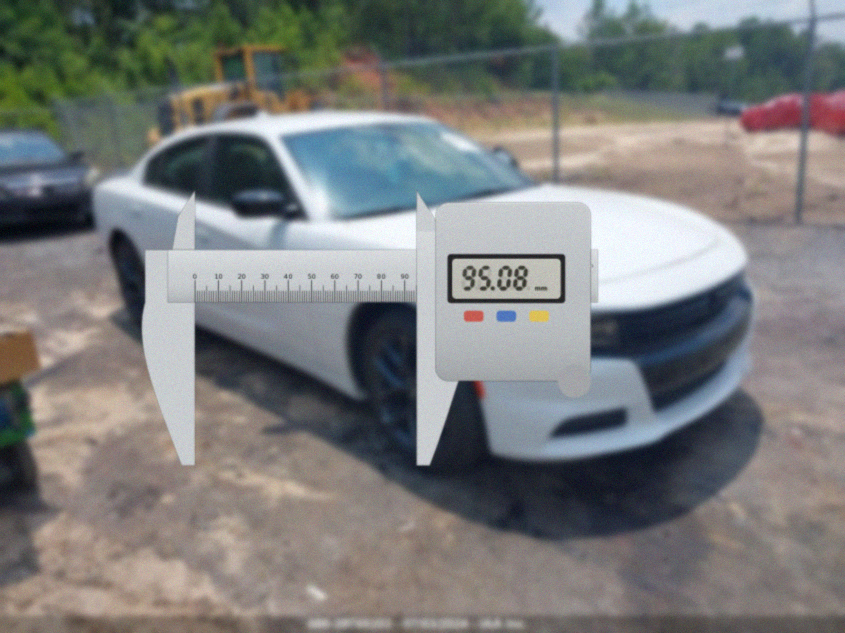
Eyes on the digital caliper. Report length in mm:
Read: 95.08 mm
